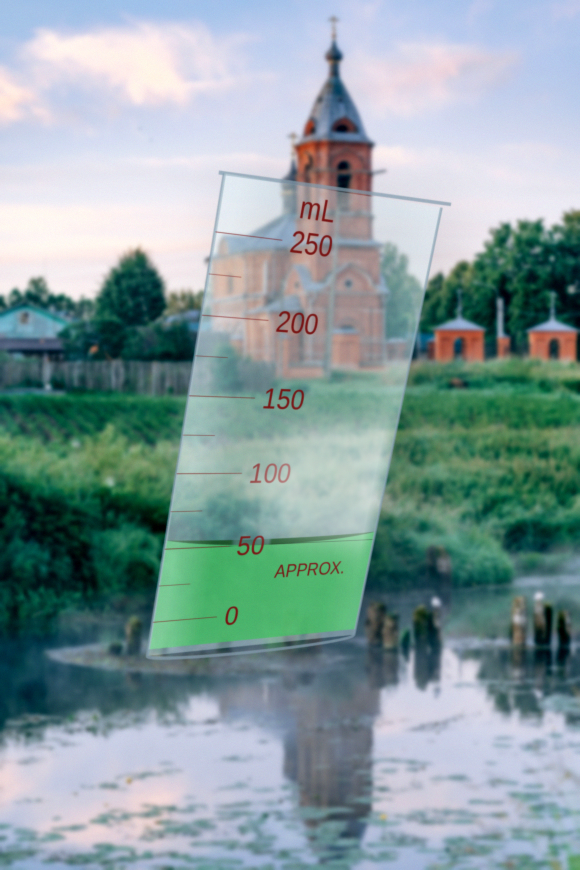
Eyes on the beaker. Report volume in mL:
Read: 50 mL
